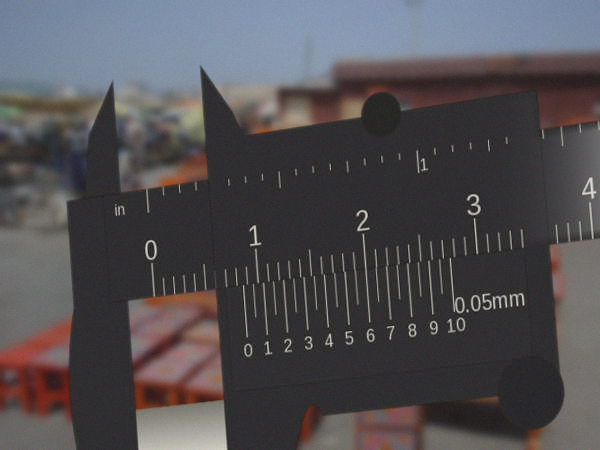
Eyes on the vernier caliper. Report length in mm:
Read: 8.6 mm
